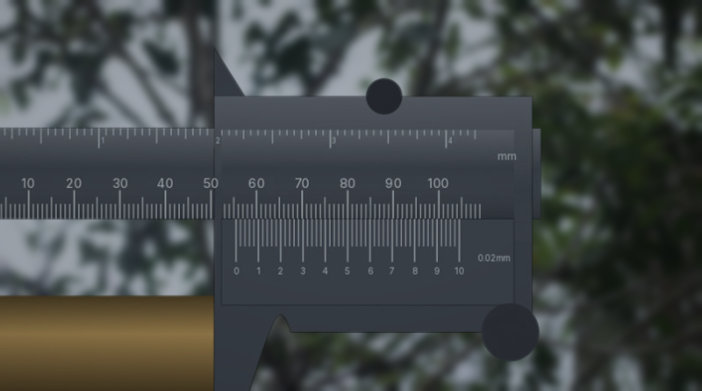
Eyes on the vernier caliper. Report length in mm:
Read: 55.5 mm
